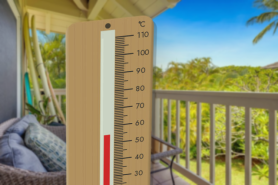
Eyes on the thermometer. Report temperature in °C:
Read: 55 °C
